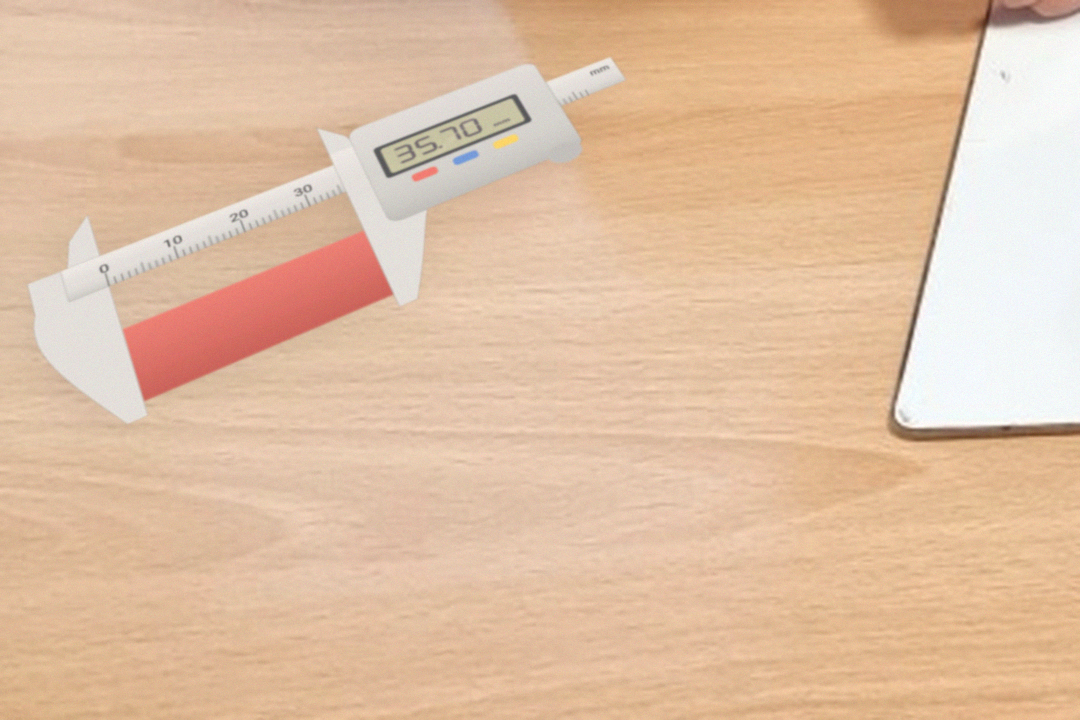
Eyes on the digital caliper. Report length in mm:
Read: 35.70 mm
